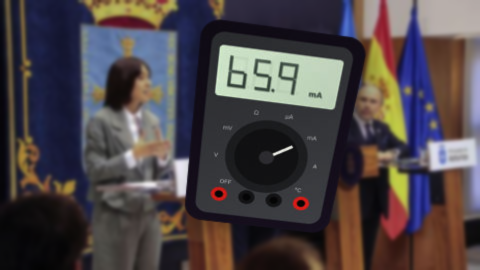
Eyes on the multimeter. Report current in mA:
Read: 65.9 mA
